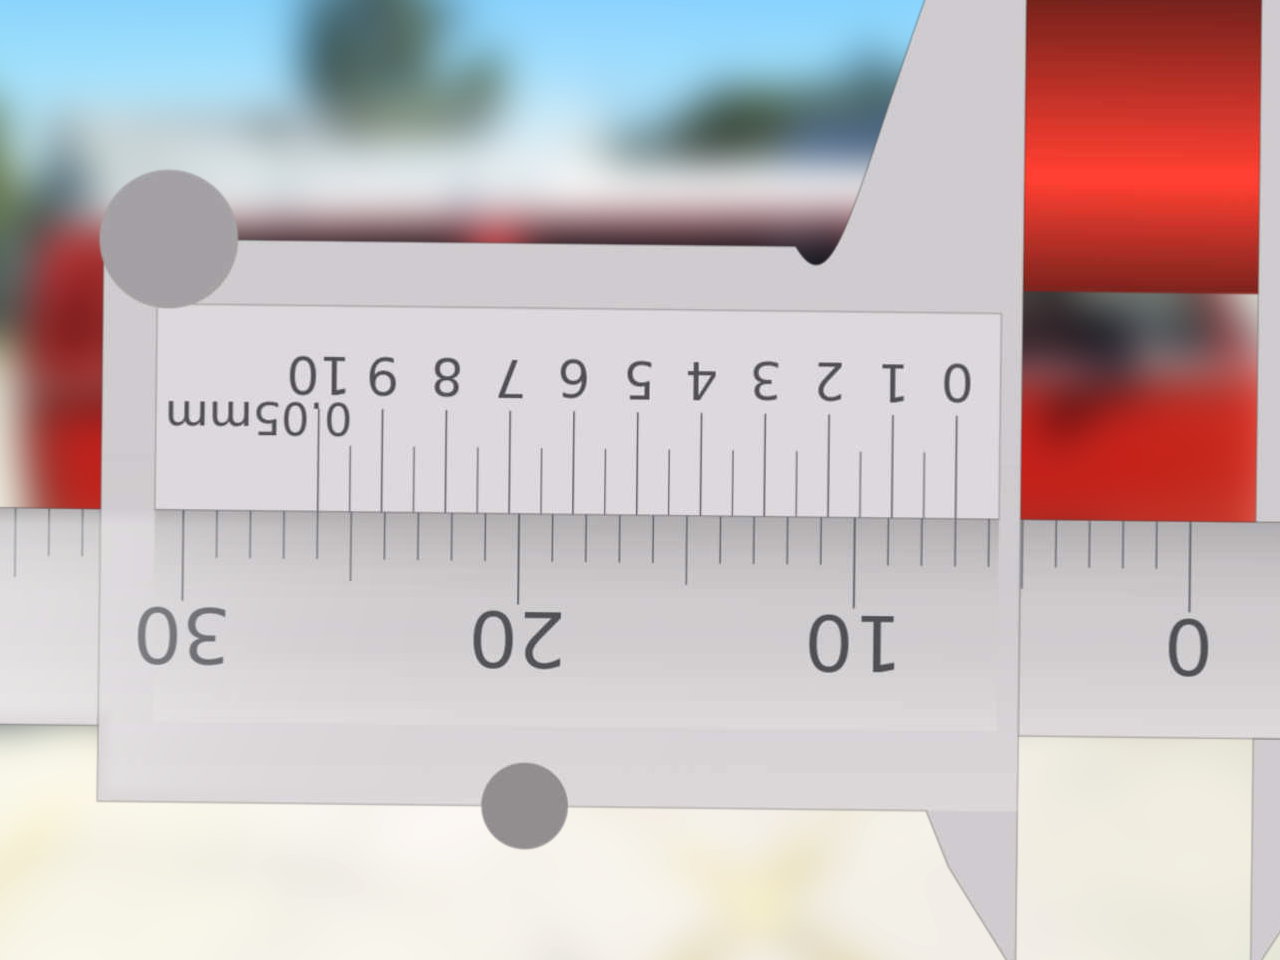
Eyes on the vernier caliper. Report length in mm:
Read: 7.00 mm
